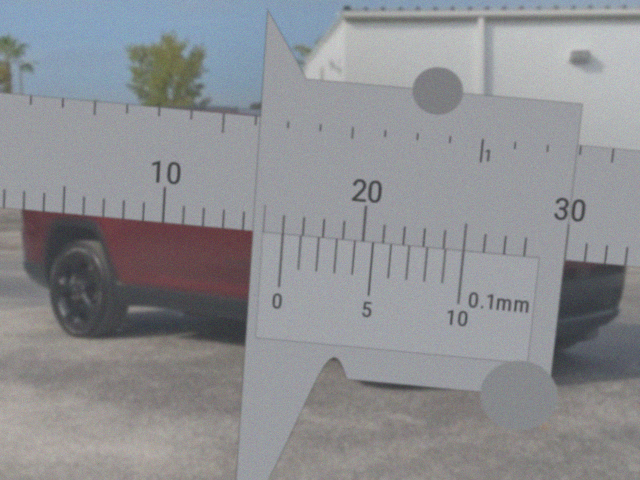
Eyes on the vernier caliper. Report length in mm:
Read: 16.0 mm
